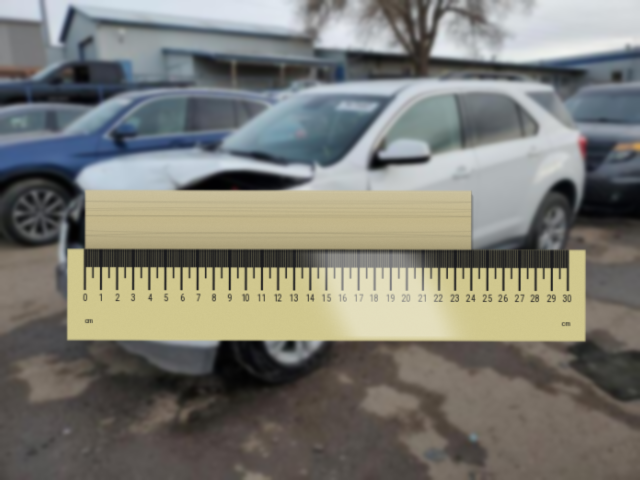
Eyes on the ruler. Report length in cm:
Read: 24 cm
